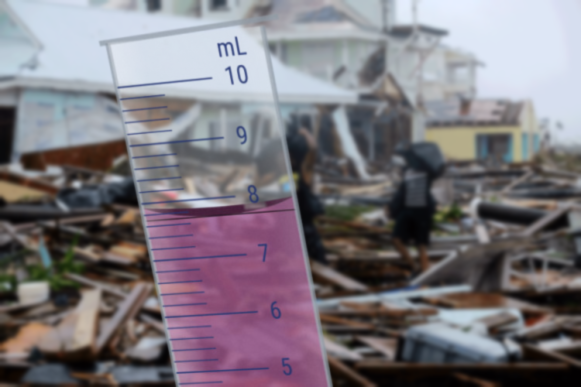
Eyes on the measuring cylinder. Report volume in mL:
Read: 7.7 mL
